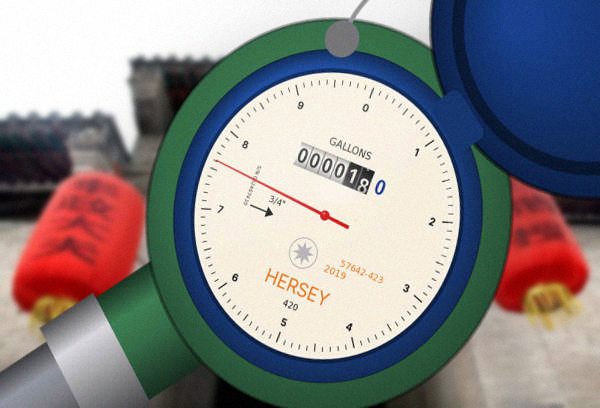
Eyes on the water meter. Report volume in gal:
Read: 177.6 gal
